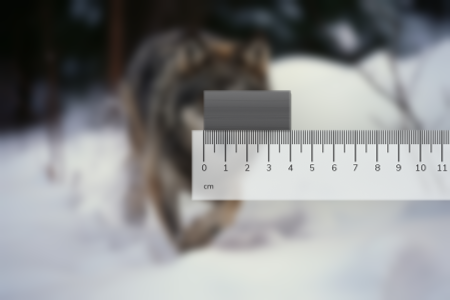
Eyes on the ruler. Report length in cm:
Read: 4 cm
